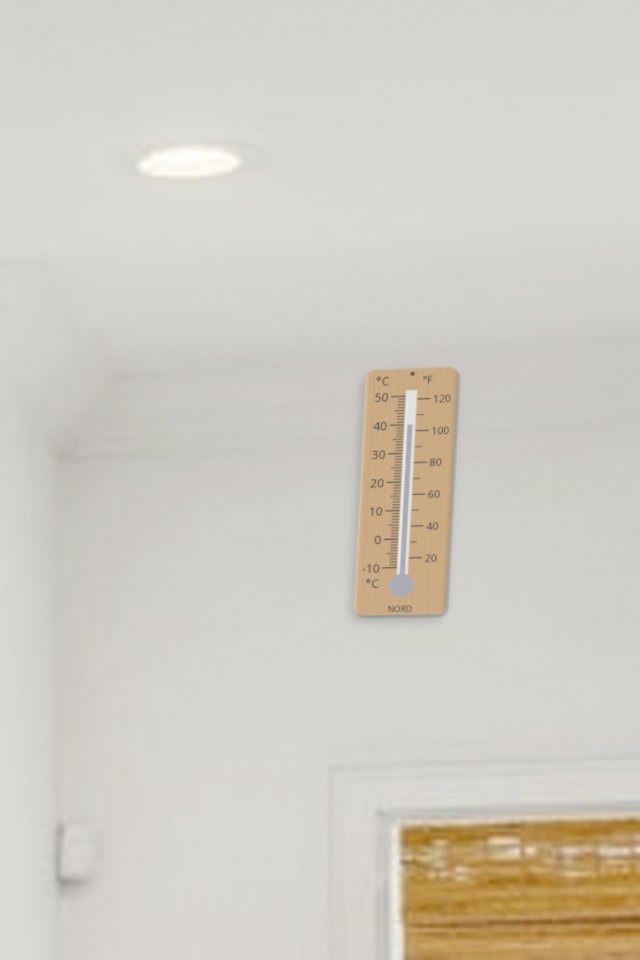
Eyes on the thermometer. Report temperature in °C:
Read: 40 °C
